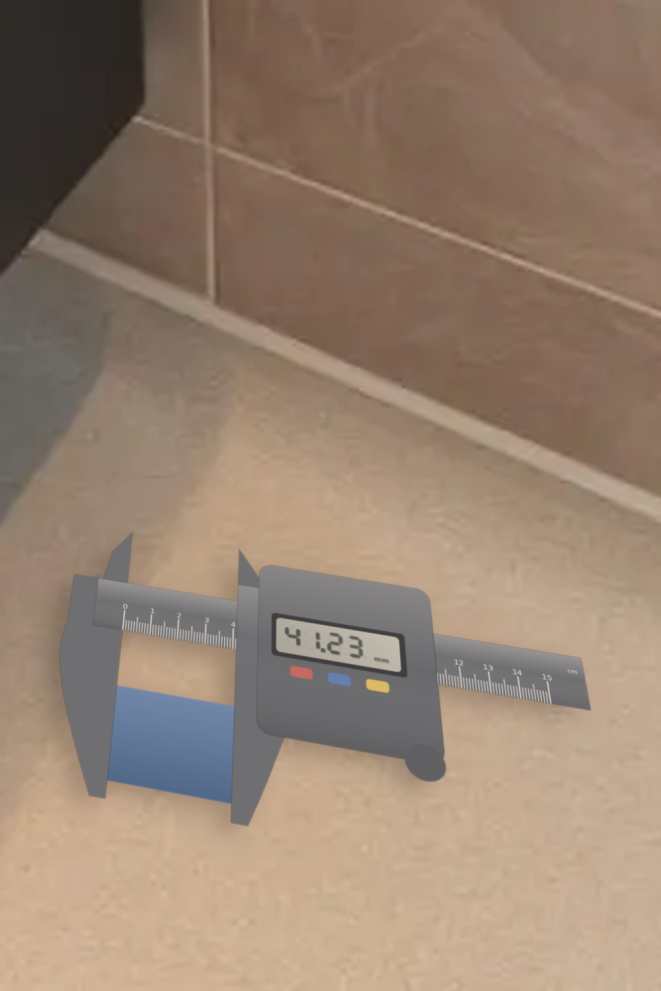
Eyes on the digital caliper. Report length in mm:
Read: 41.23 mm
